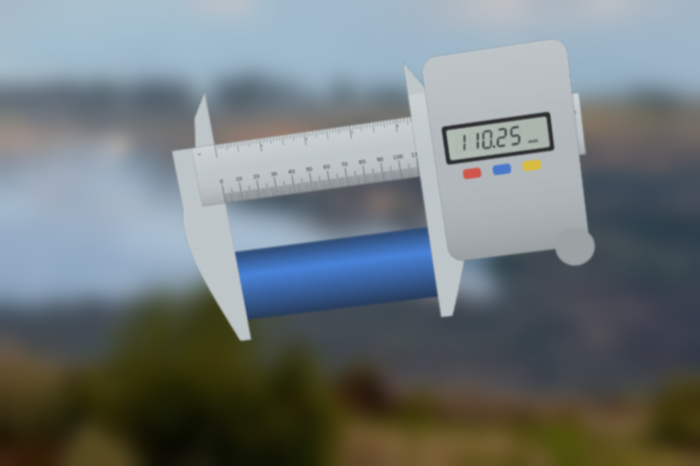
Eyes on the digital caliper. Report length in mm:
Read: 110.25 mm
